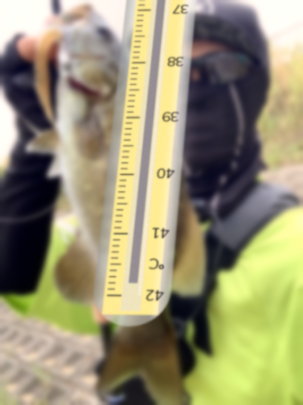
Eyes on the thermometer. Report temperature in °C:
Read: 41.8 °C
